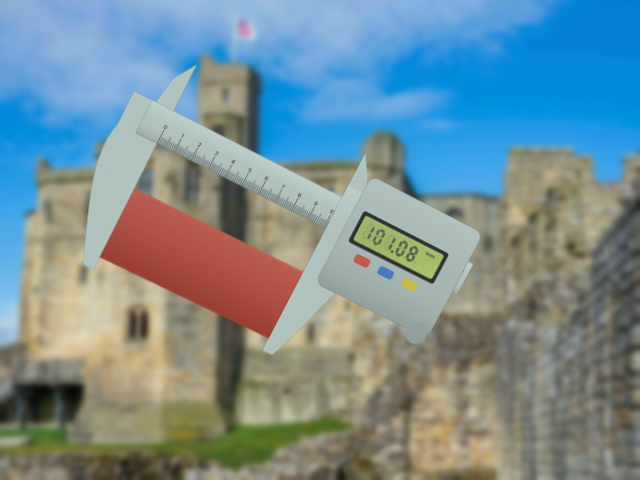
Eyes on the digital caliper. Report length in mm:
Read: 101.08 mm
